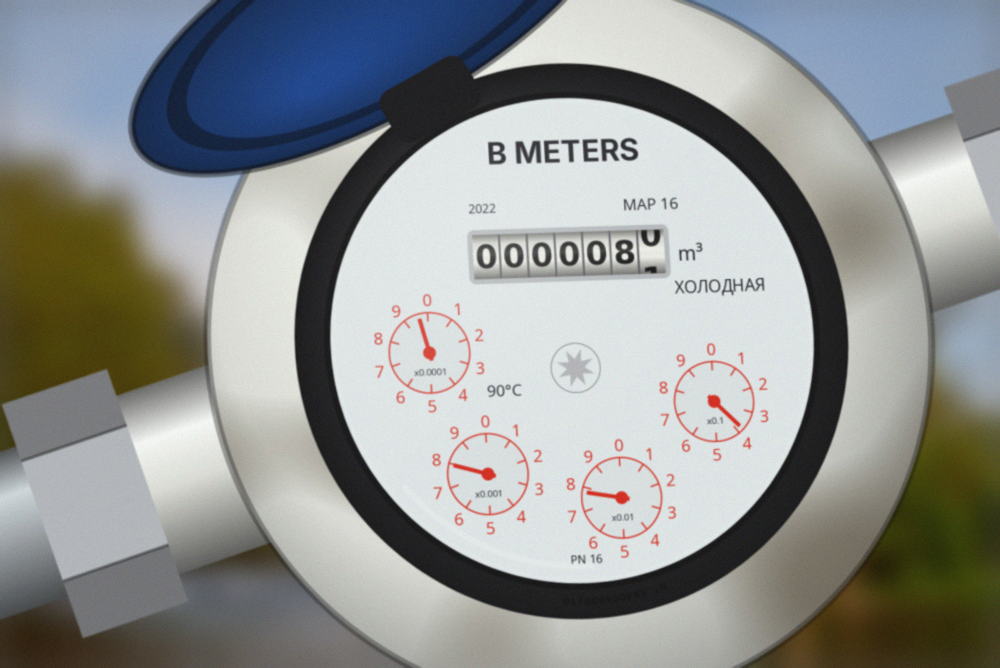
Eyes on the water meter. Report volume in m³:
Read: 80.3779 m³
